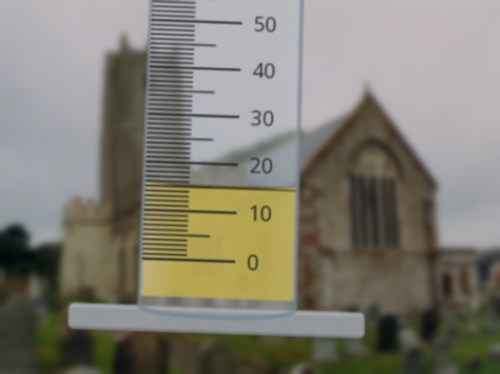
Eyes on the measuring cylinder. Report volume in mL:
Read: 15 mL
